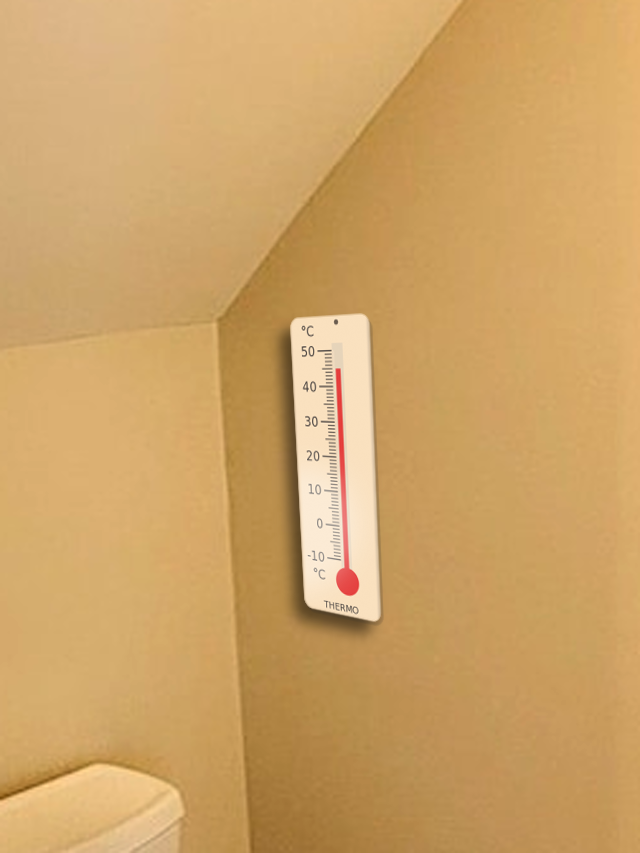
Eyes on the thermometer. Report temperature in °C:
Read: 45 °C
